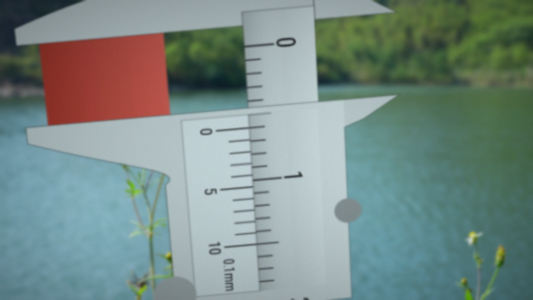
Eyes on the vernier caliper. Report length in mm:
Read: 6.0 mm
